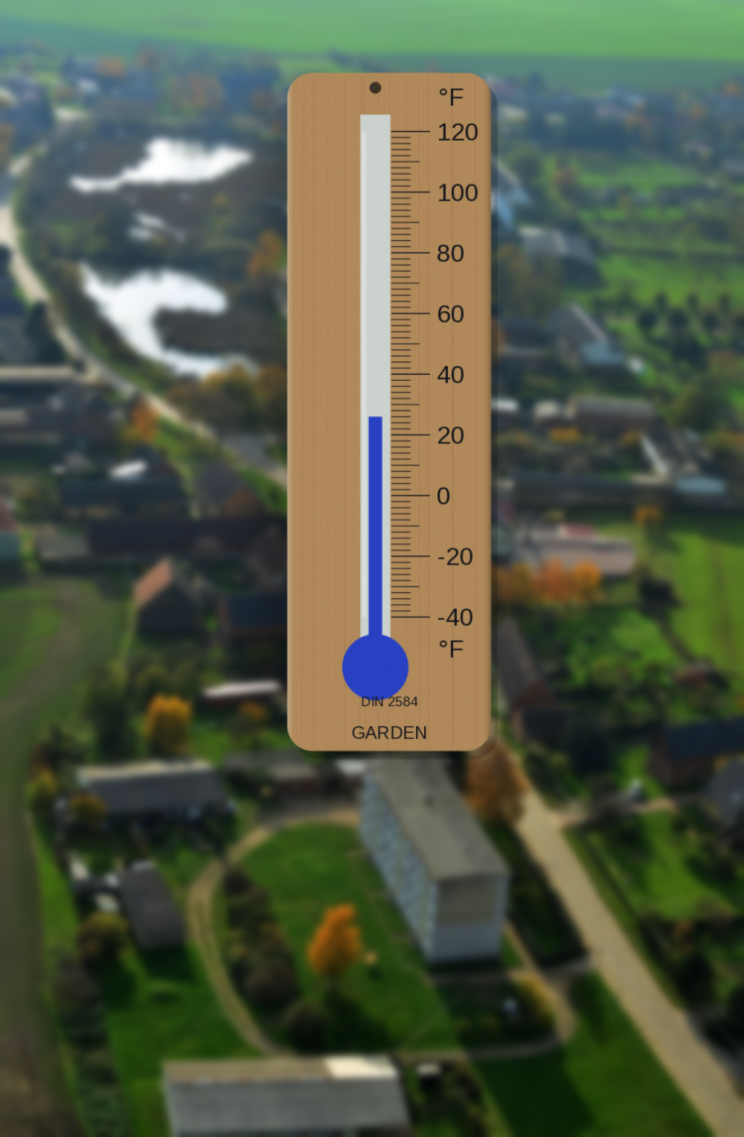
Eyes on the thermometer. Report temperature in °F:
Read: 26 °F
